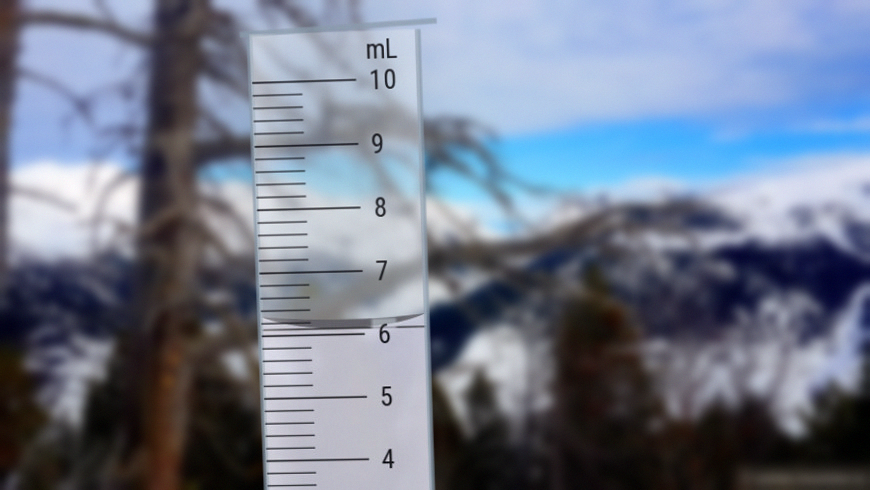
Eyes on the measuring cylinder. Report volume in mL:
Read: 6.1 mL
